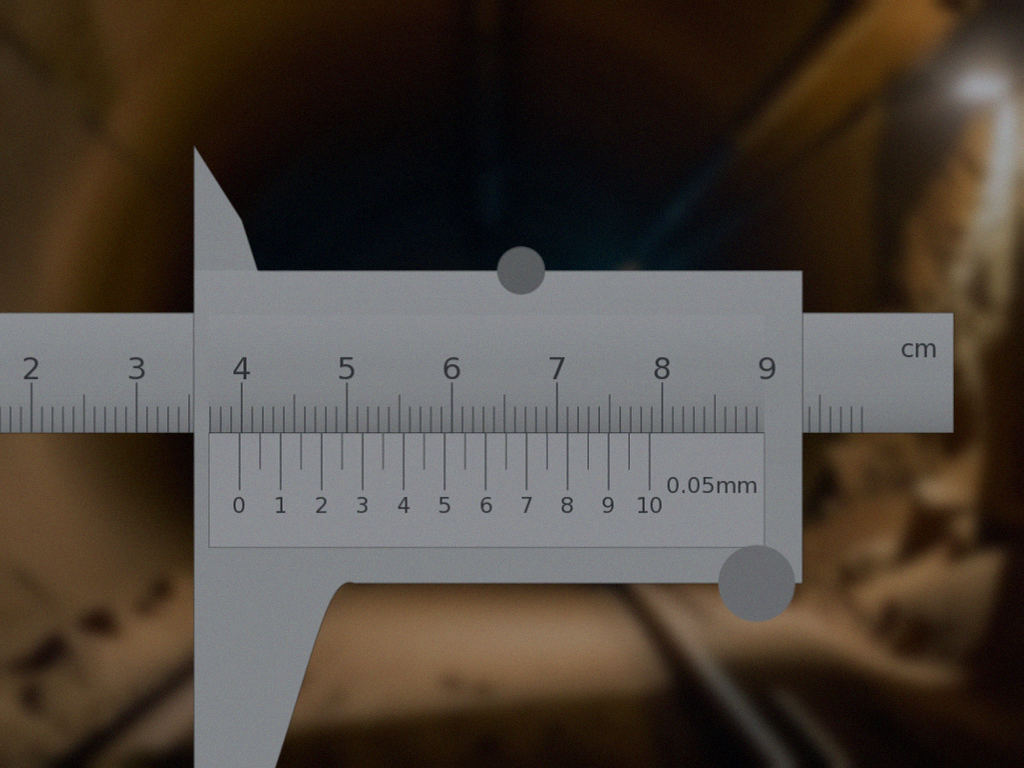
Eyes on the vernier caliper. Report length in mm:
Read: 39.8 mm
